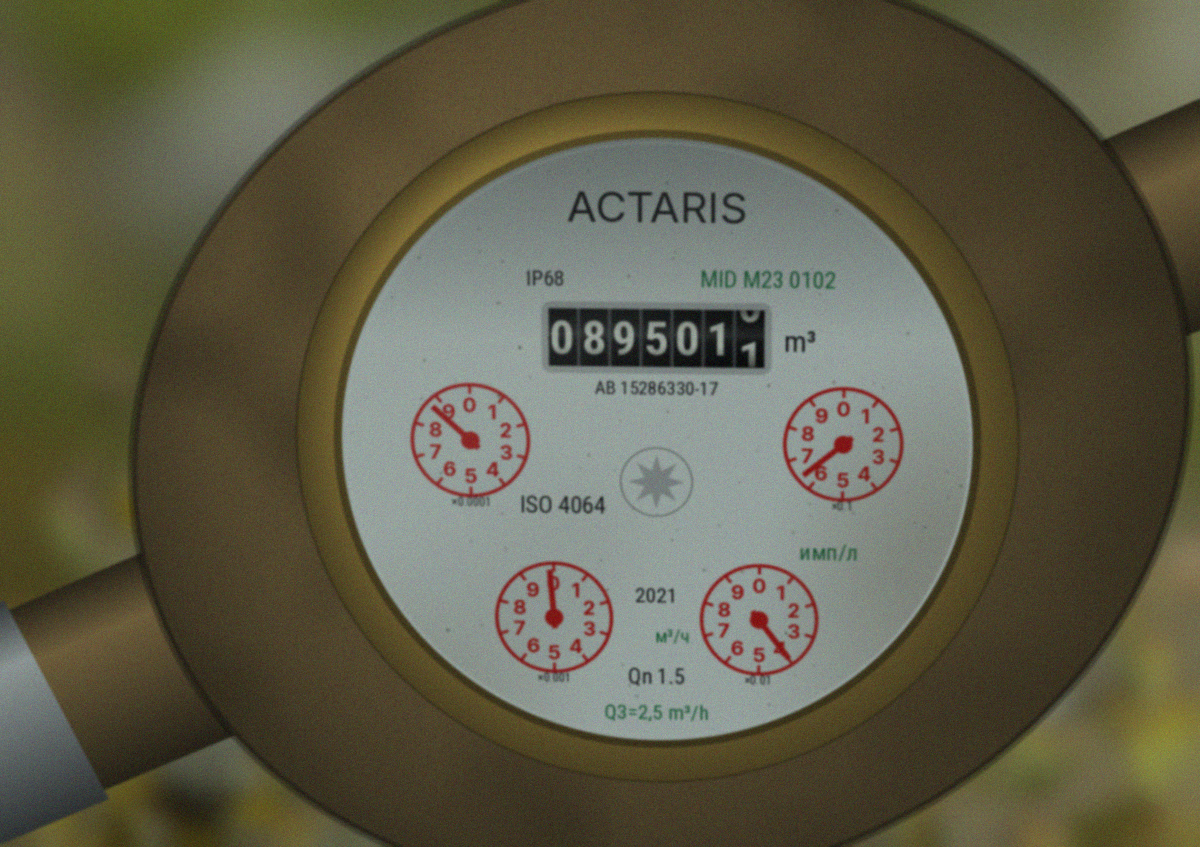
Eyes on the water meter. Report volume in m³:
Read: 895010.6398 m³
